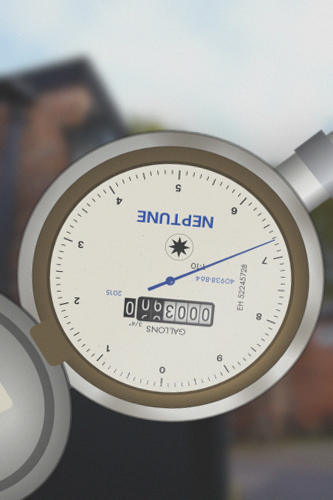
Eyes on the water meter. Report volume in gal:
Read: 3896.7 gal
